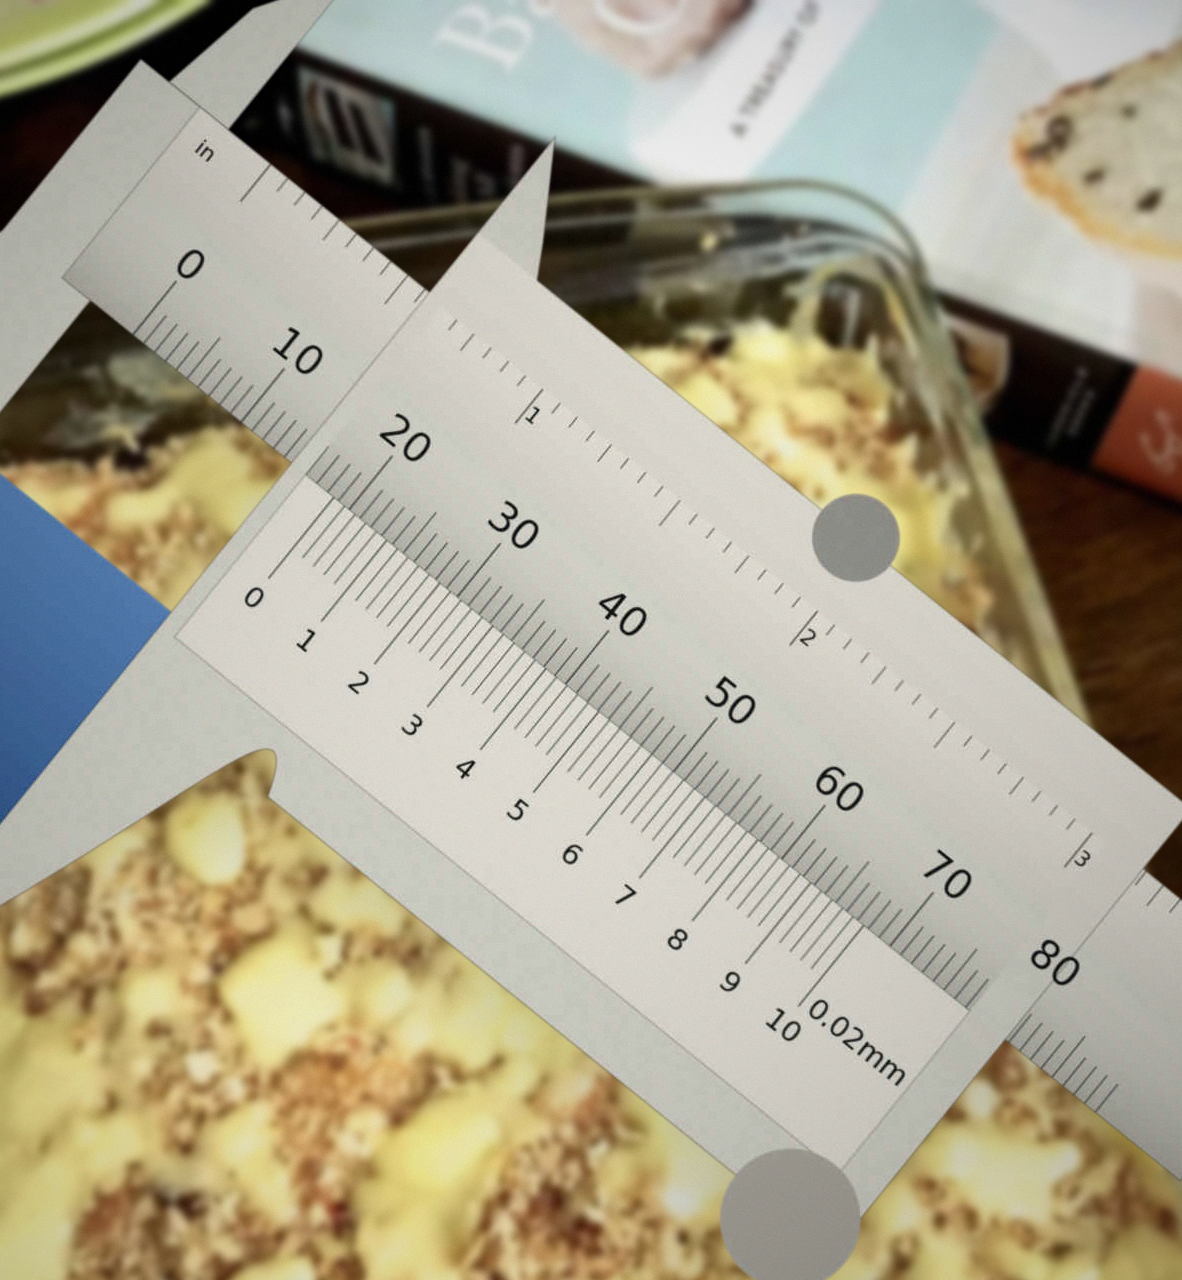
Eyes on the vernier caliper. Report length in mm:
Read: 18.6 mm
